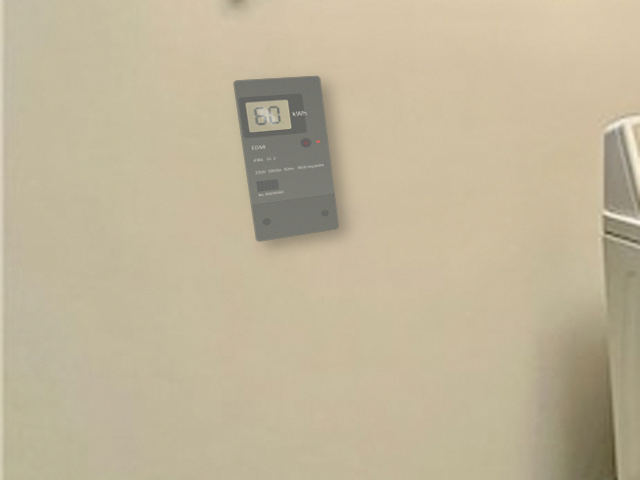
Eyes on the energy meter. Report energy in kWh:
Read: 60 kWh
